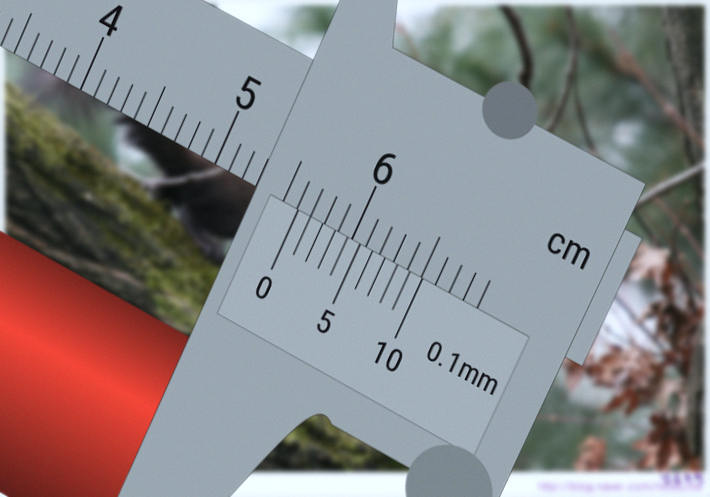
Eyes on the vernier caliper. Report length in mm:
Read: 56.1 mm
